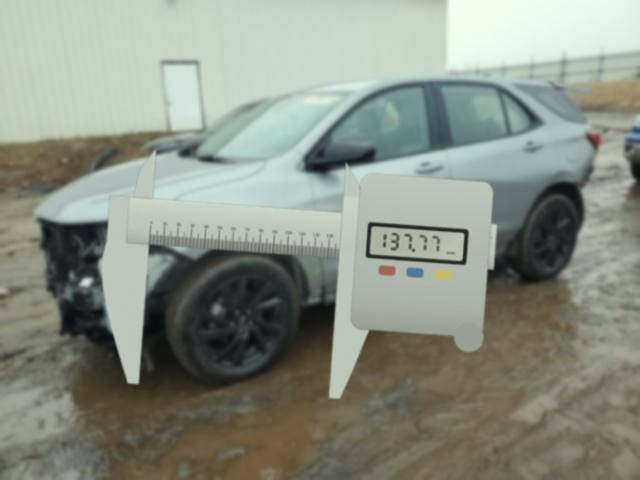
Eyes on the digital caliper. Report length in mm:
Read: 137.77 mm
